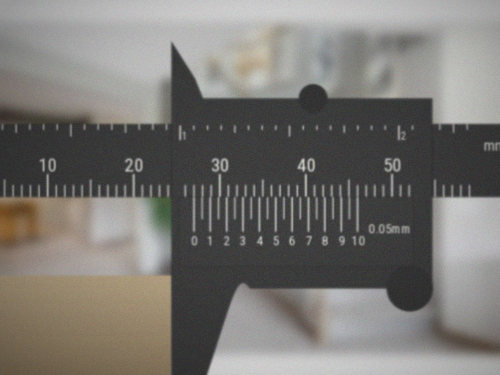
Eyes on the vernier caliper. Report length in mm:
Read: 27.0 mm
